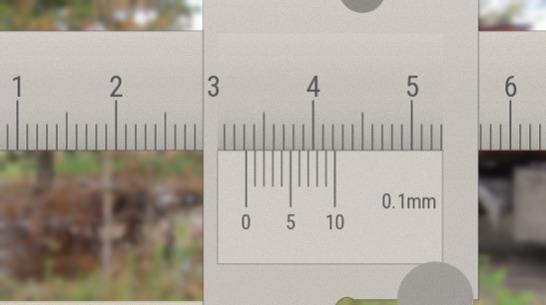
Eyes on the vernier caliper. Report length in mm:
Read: 33.2 mm
